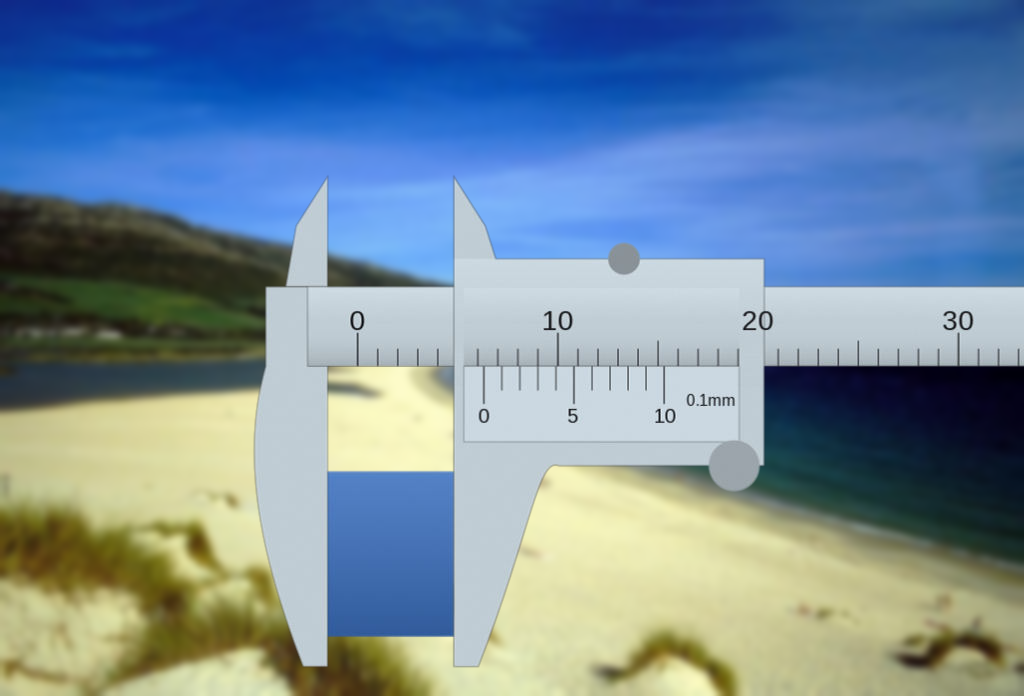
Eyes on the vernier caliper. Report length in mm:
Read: 6.3 mm
